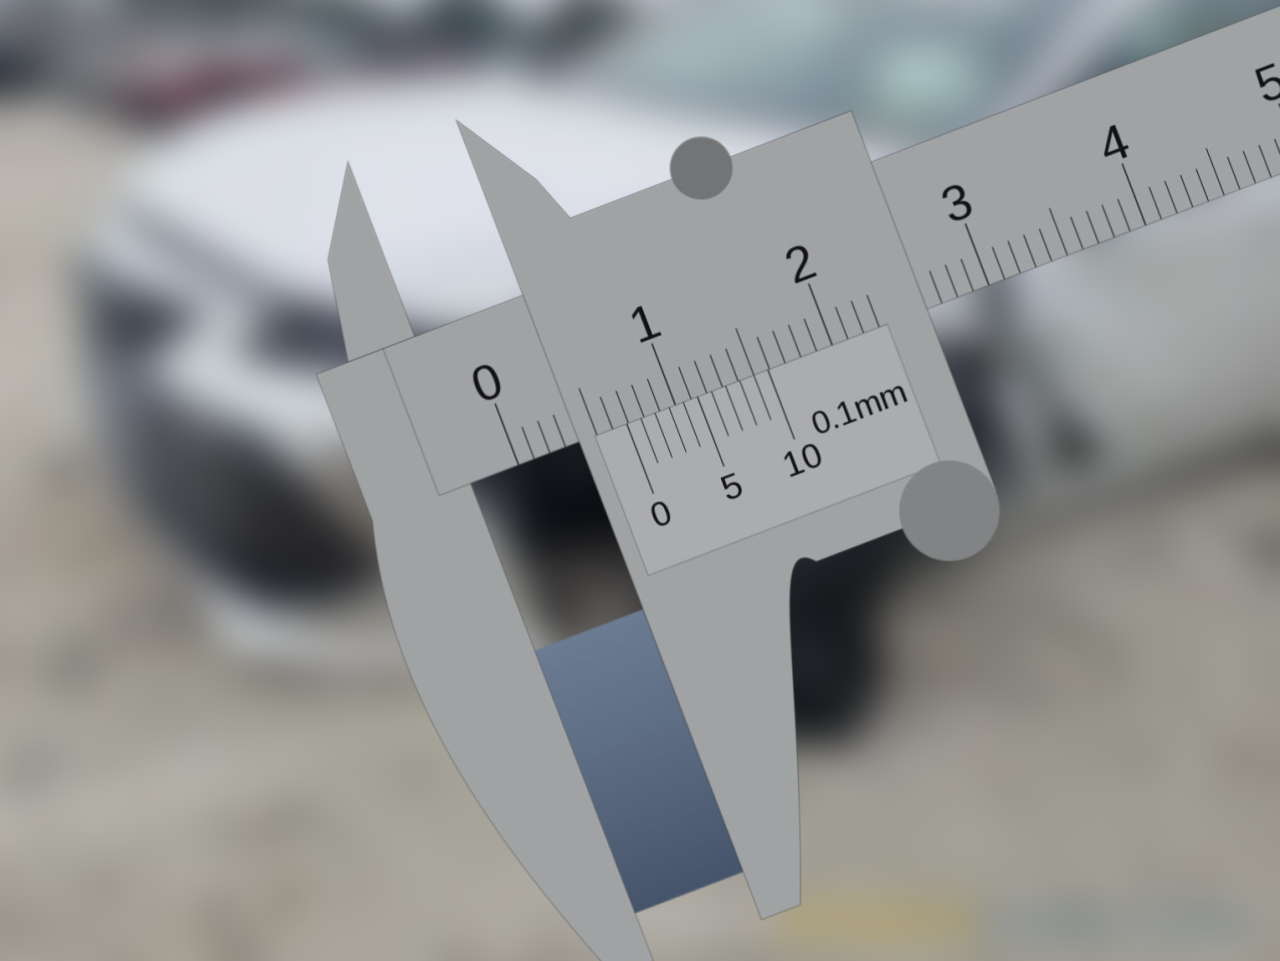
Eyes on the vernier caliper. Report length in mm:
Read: 6.9 mm
